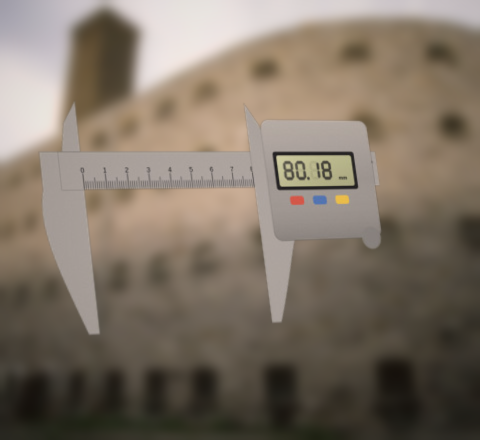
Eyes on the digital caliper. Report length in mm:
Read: 80.18 mm
